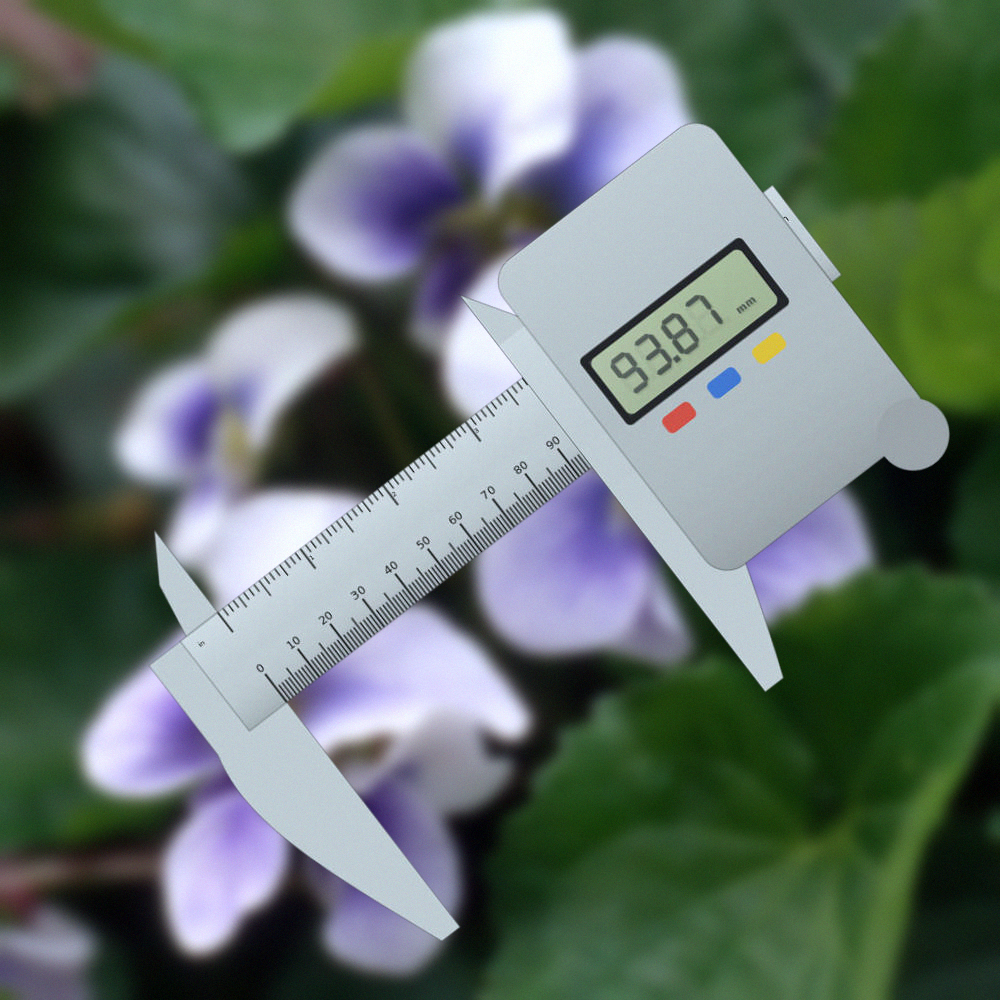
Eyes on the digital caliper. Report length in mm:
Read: 93.87 mm
